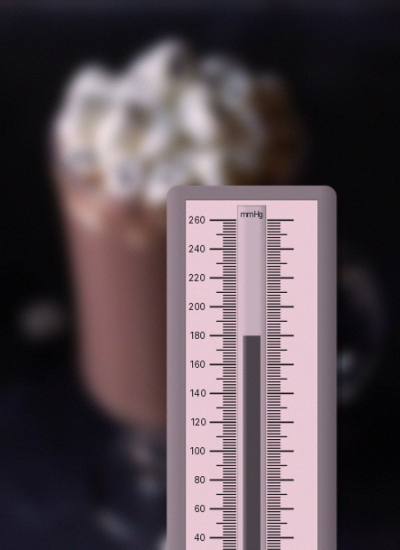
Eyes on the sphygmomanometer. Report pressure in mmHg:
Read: 180 mmHg
